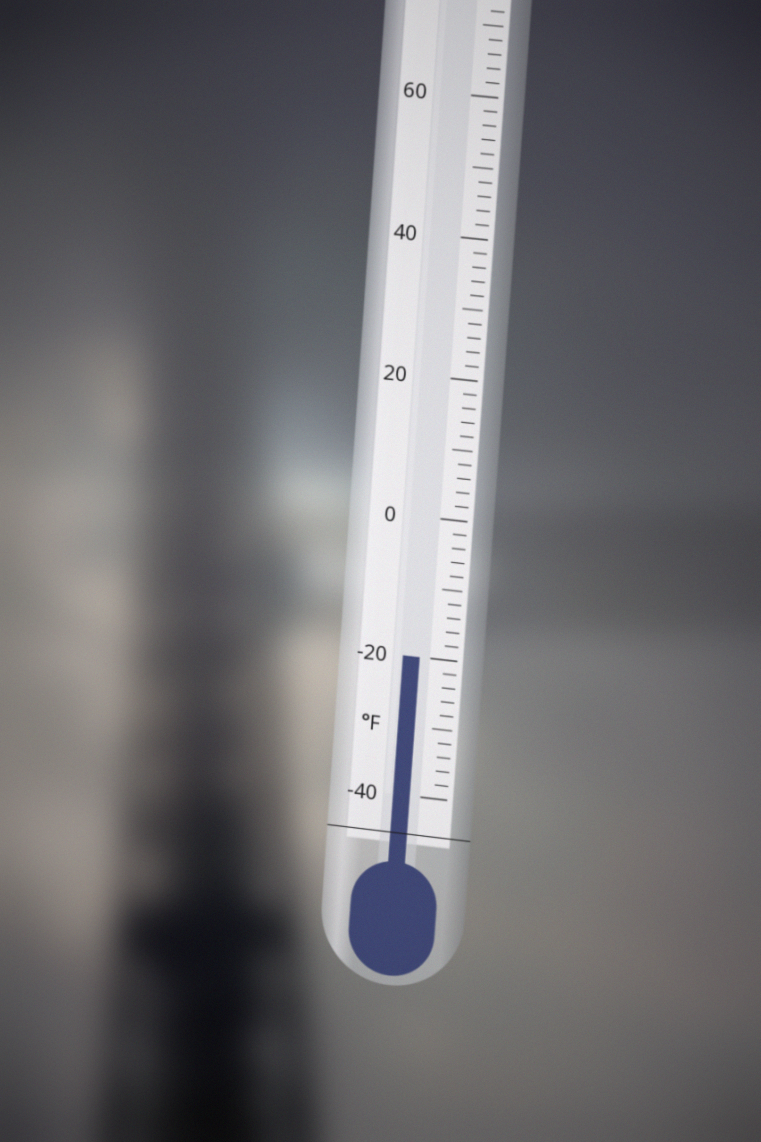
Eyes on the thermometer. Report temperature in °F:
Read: -20 °F
